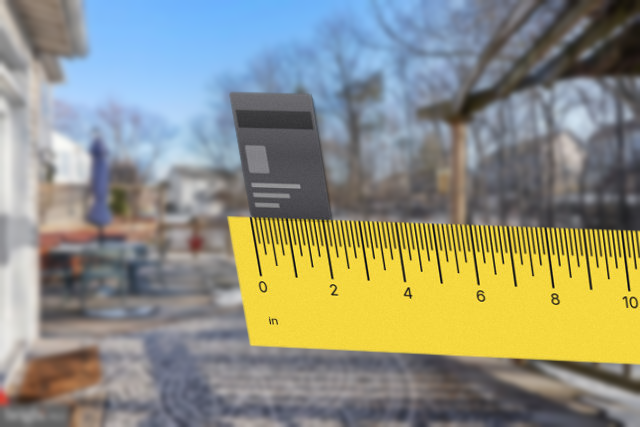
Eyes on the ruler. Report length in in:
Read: 2.25 in
